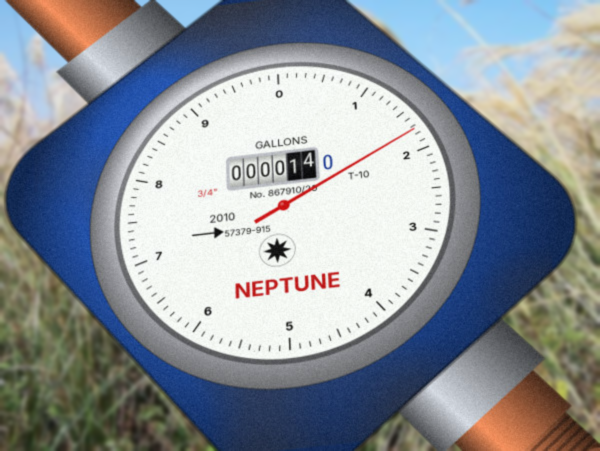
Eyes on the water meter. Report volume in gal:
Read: 141.7 gal
